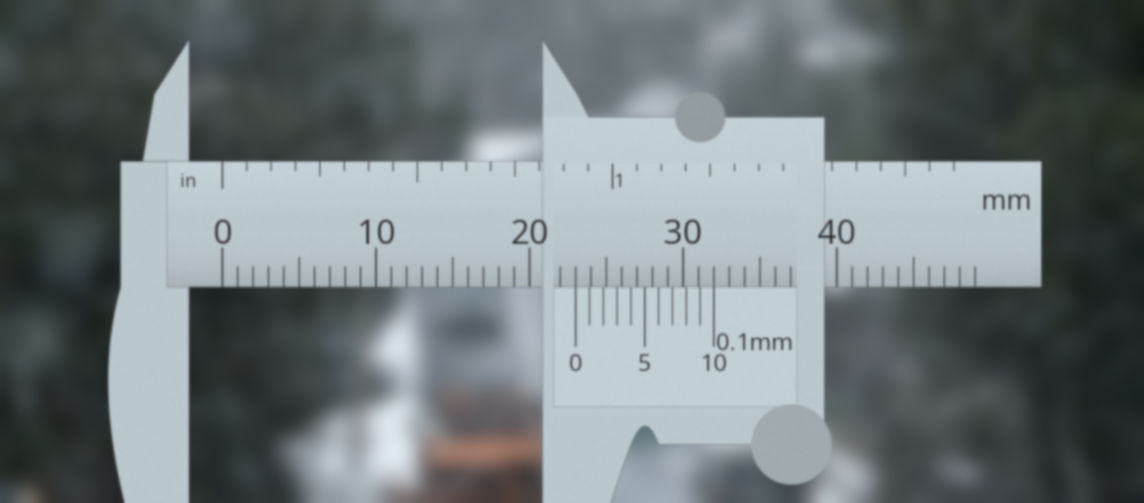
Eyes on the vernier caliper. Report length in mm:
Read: 23.0 mm
